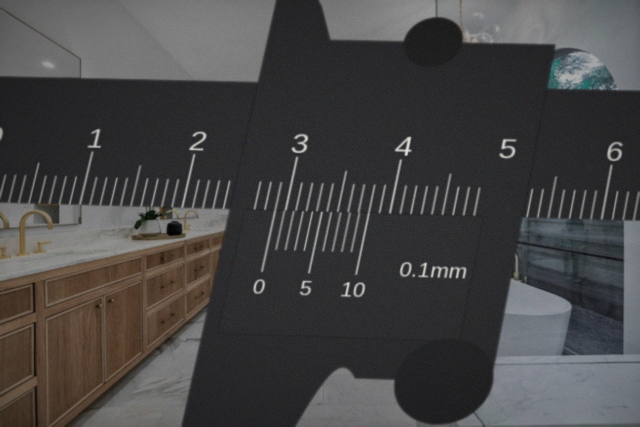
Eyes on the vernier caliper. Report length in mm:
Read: 29.0 mm
